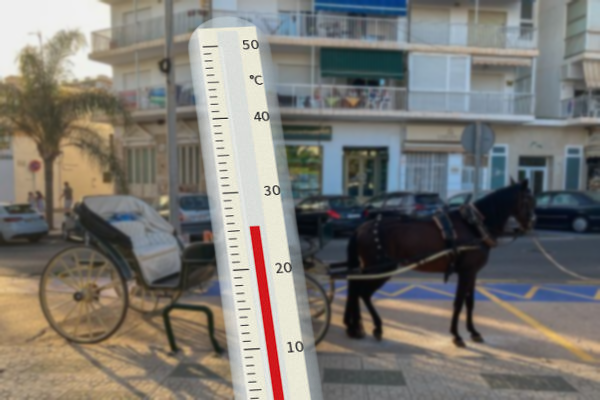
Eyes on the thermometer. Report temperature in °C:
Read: 25.5 °C
